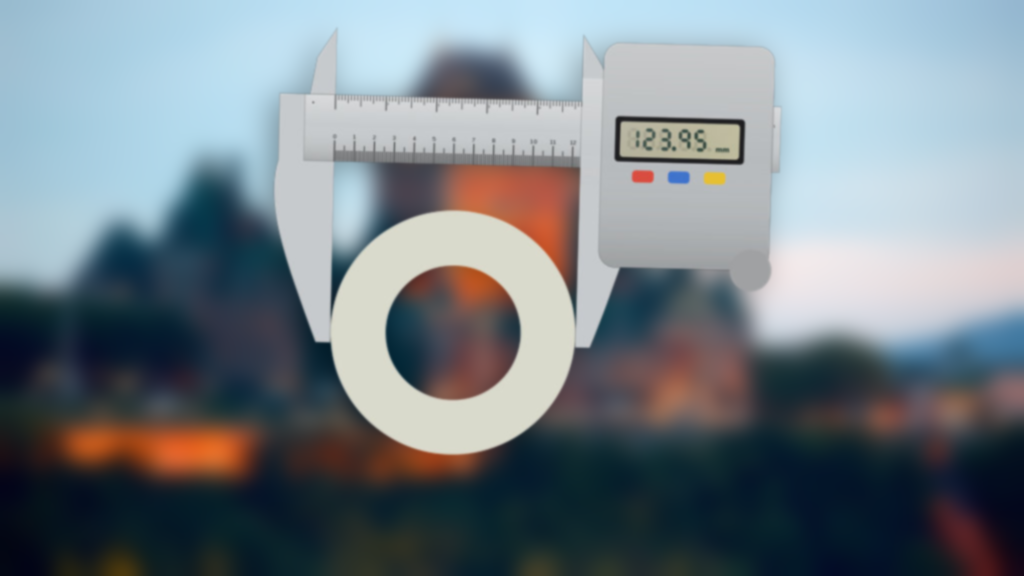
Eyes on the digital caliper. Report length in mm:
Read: 123.95 mm
